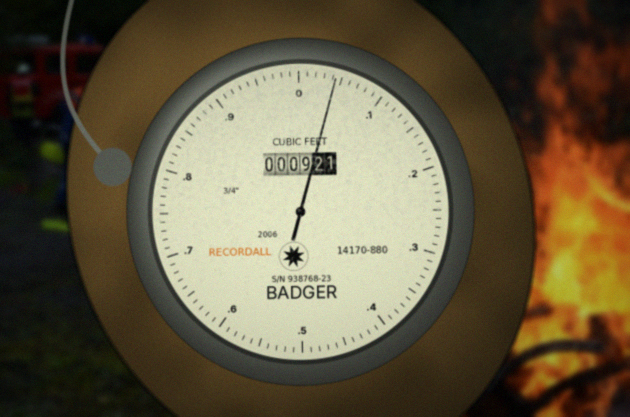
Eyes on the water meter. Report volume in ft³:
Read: 921.04 ft³
